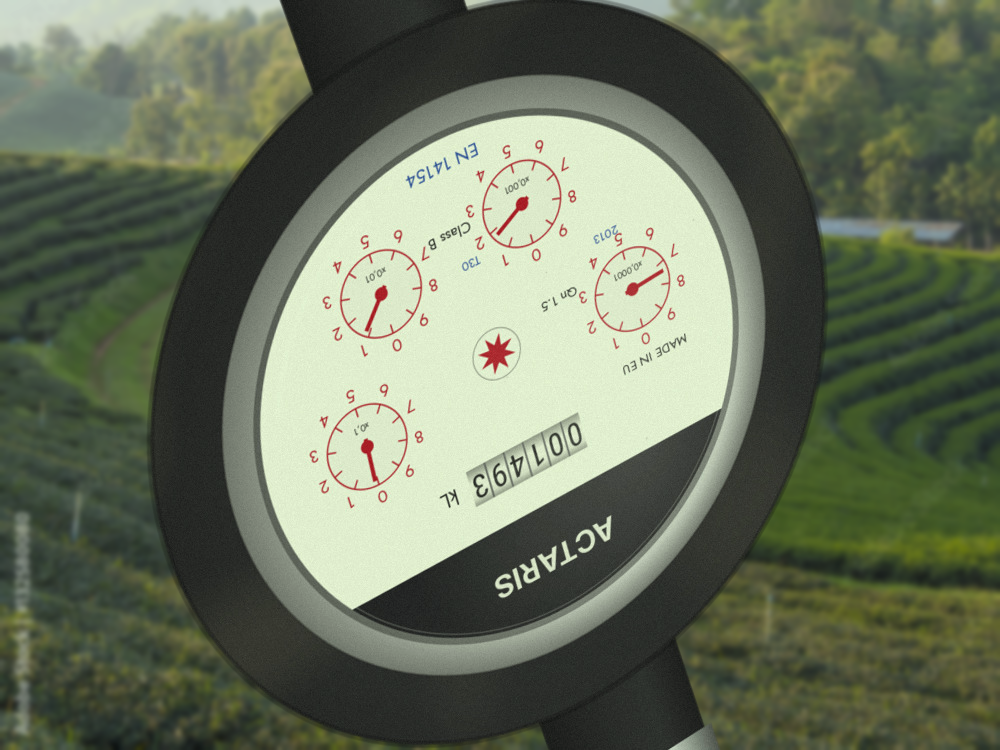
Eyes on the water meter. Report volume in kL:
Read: 1493.0117 kL
